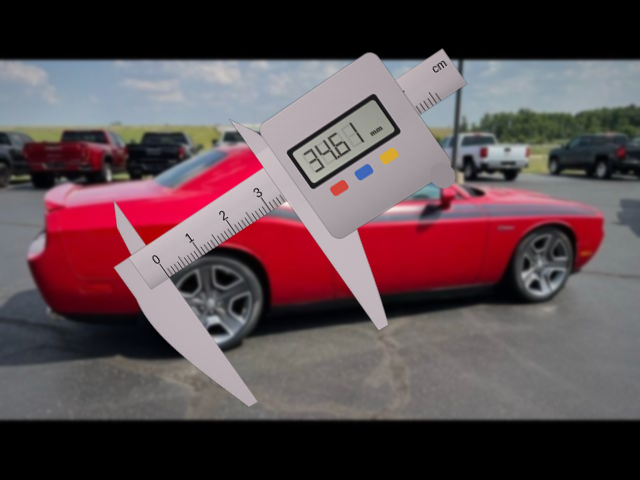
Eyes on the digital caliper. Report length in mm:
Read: 34.61 mm
